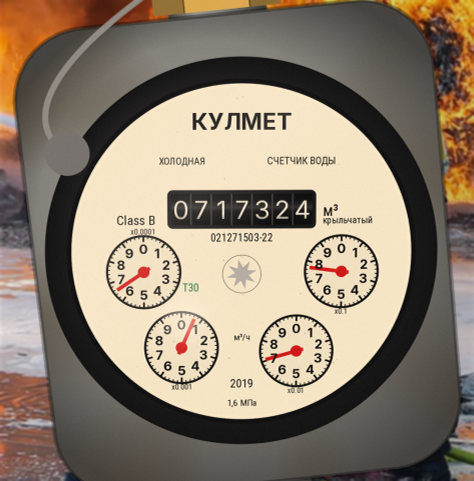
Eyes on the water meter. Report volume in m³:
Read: 717324.7706 m³
